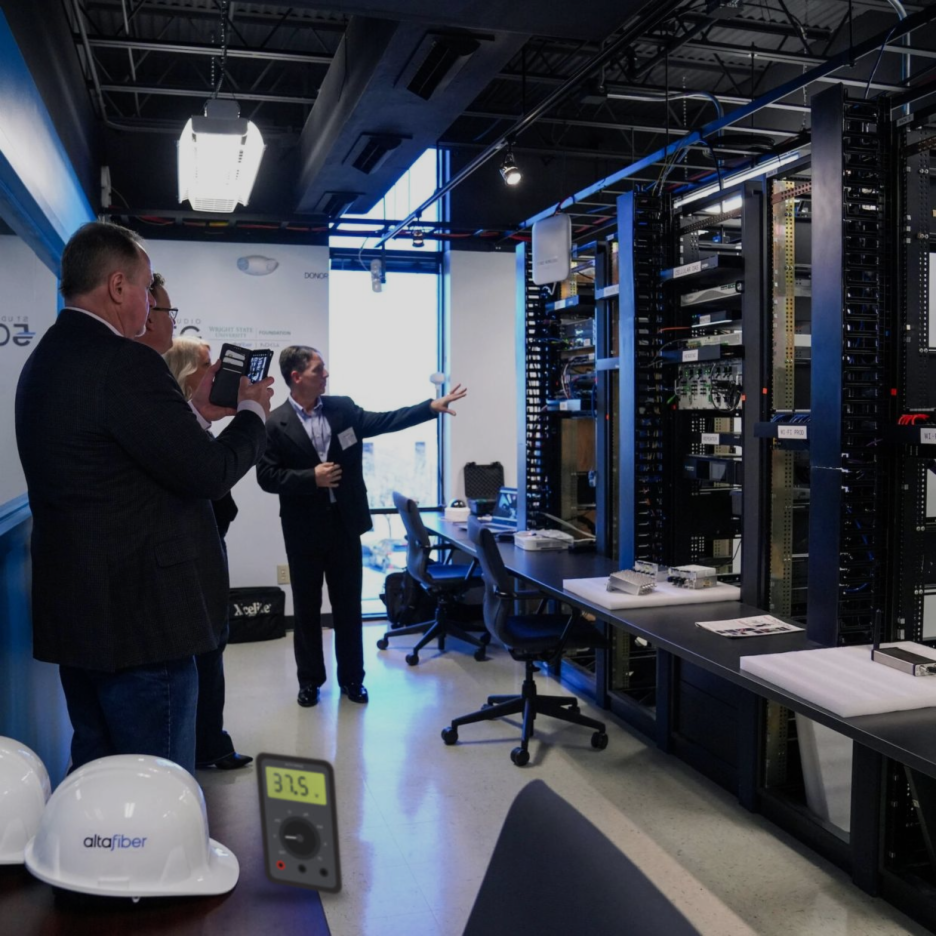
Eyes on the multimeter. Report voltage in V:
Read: 37.5 V
